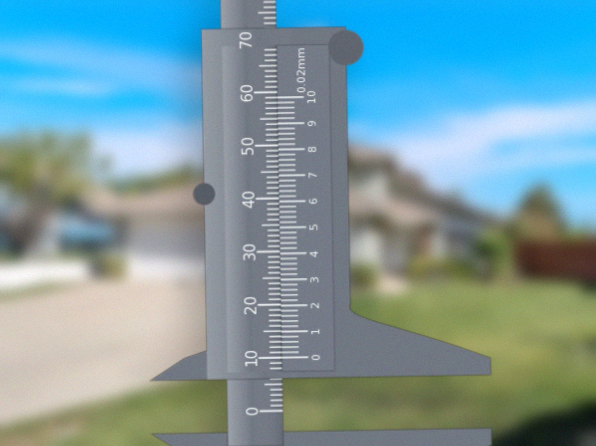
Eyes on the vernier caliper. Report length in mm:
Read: 10.0 mm
